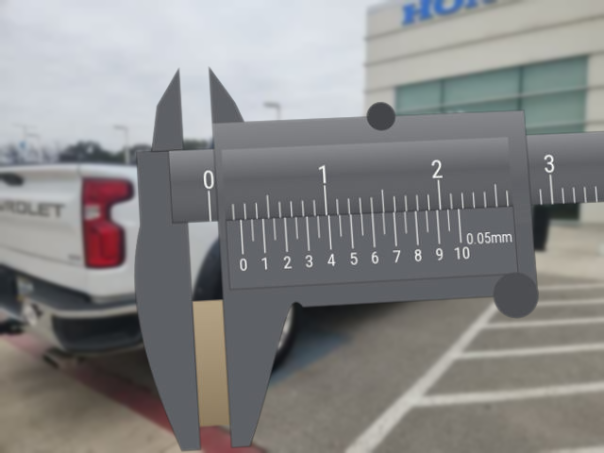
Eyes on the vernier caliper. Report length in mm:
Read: 2.6 mm
